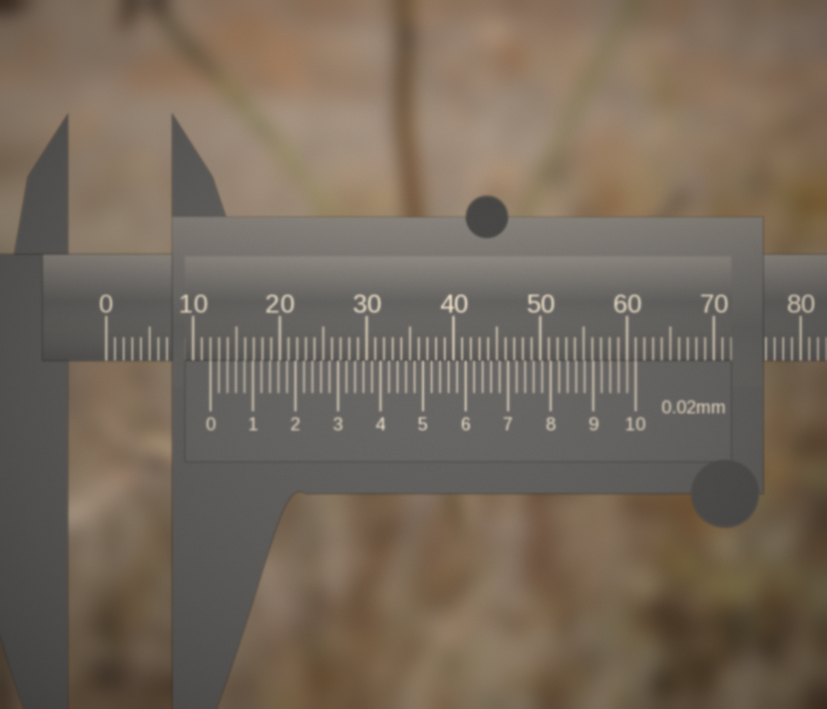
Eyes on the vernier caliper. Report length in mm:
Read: 12.0 mm
